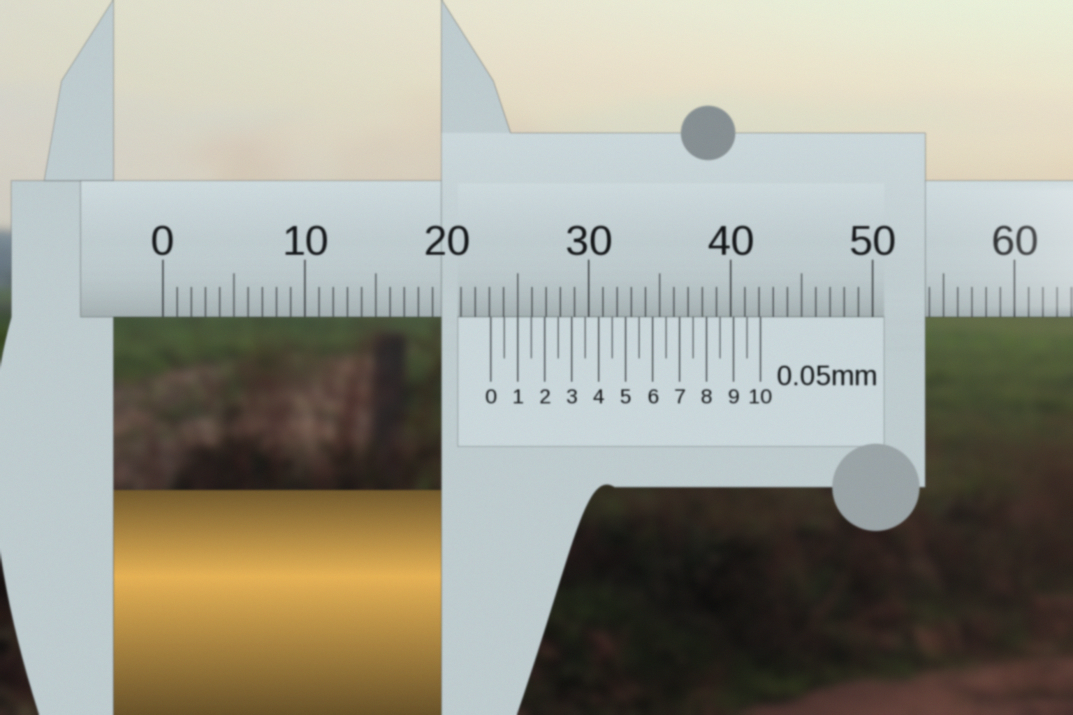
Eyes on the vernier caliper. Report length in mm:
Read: 23.1 mm
